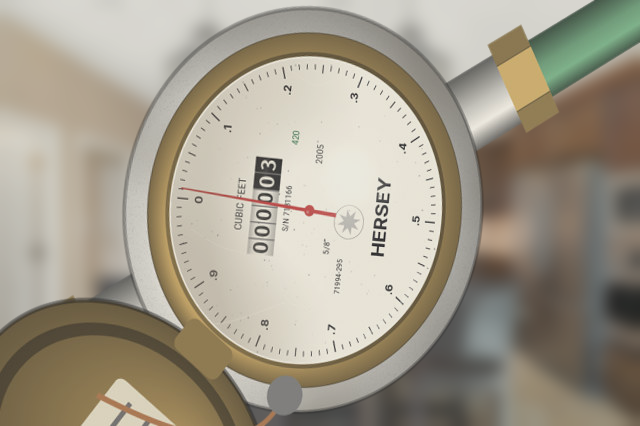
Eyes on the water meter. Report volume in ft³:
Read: 3.01 ft³
